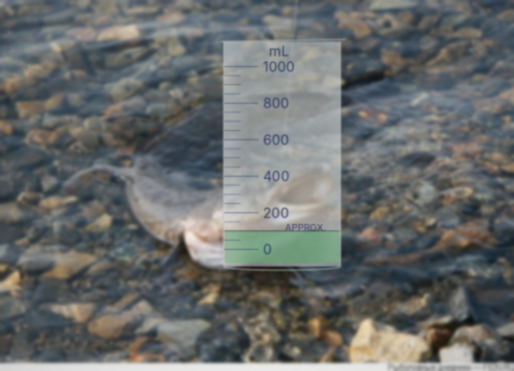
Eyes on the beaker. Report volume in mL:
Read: 100 mL
